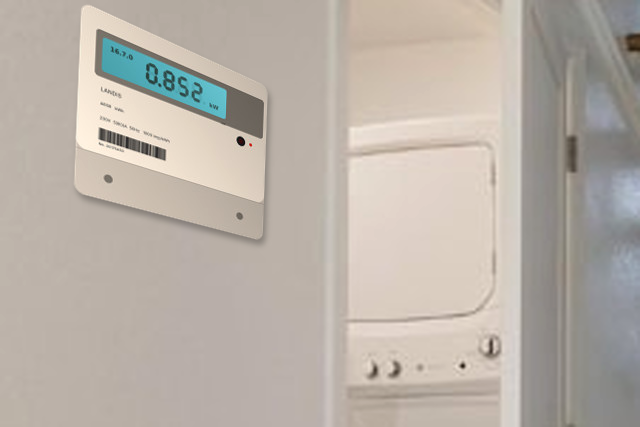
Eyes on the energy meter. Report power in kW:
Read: 0.852 kW
